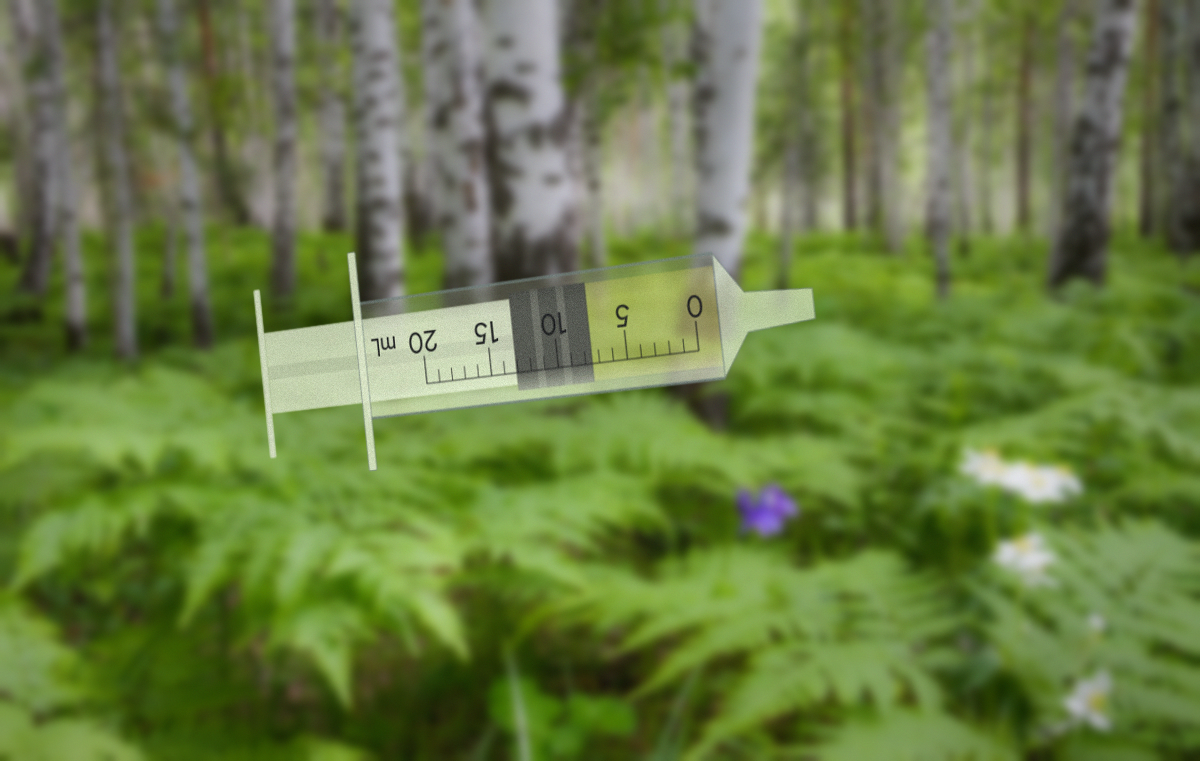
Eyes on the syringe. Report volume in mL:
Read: 7.5 mL
